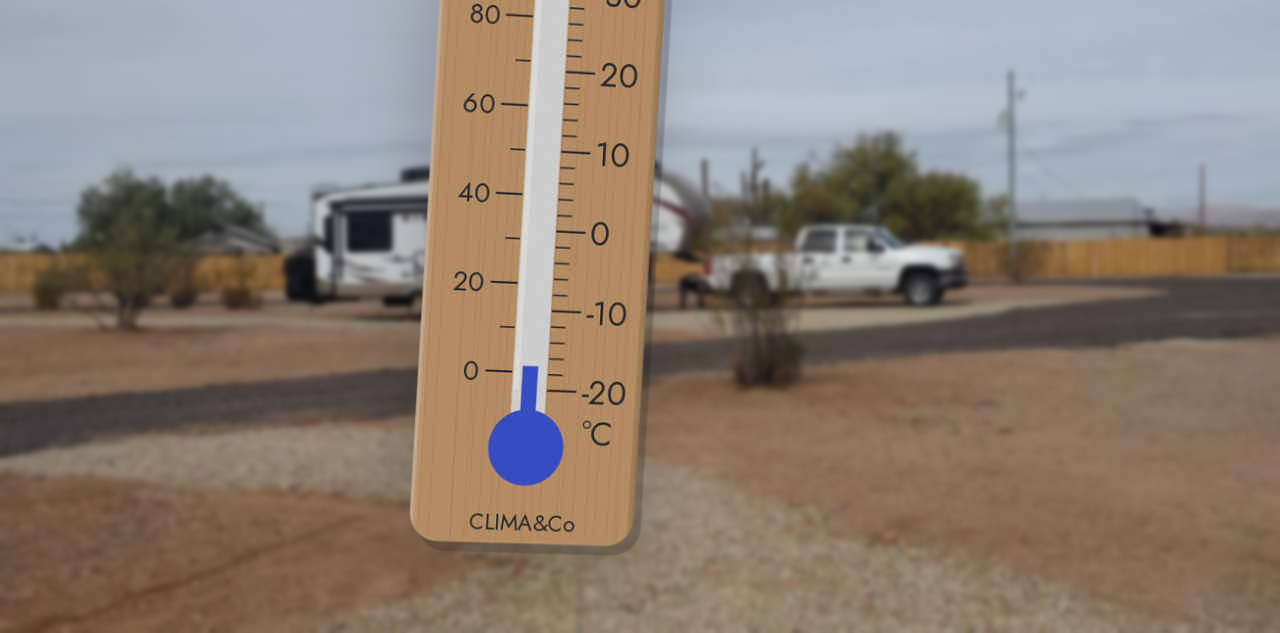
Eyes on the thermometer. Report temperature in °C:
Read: -17 °C
